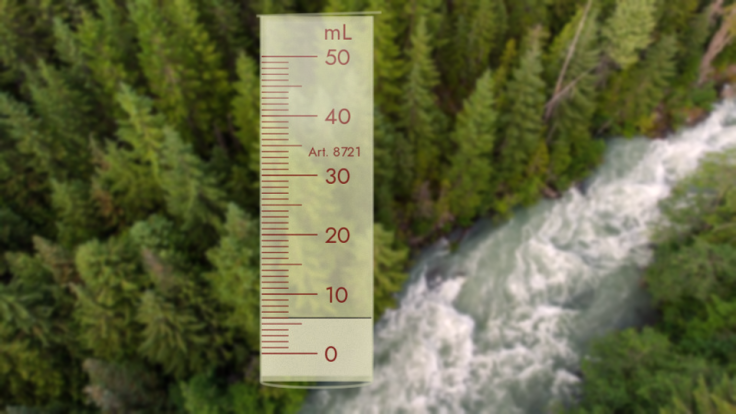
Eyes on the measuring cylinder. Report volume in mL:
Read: 6 mL
